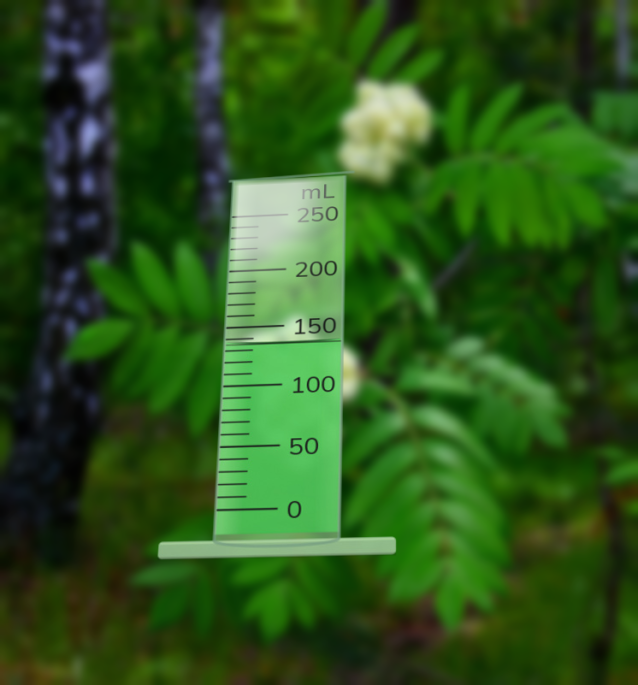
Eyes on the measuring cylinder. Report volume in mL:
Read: 135 mL
